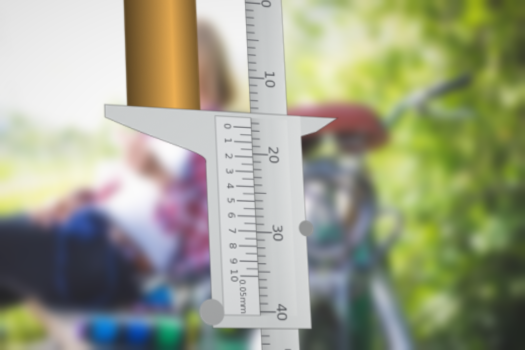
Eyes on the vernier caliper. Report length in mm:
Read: 16.6 mm
